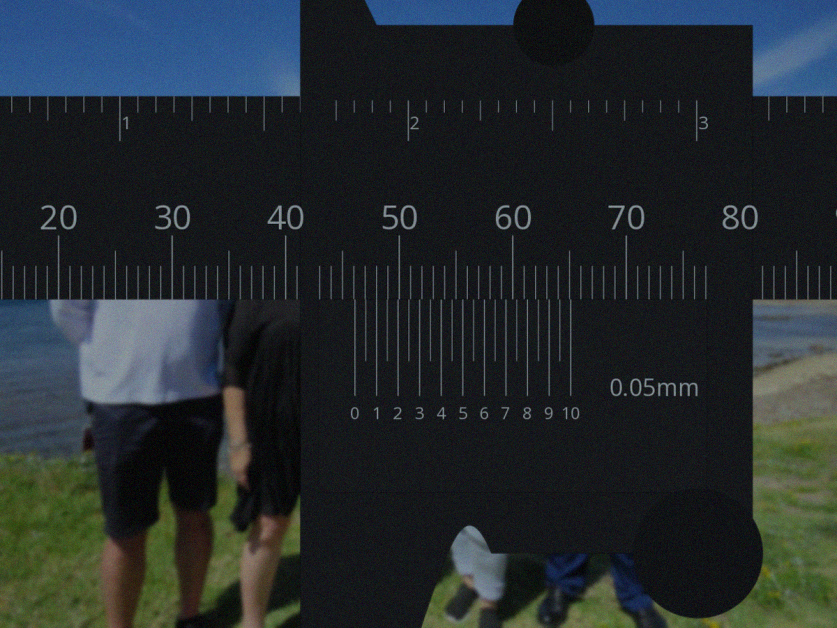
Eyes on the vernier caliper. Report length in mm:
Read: 46.1 mm
